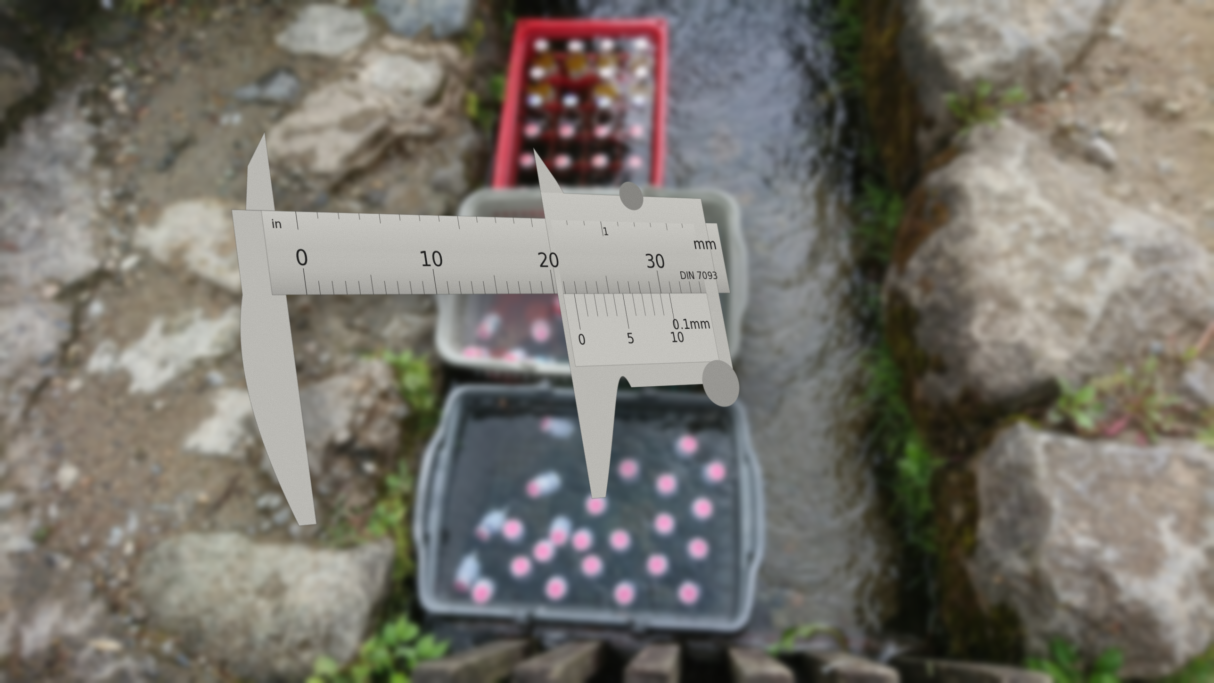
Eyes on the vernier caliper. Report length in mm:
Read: 21.8 mm
